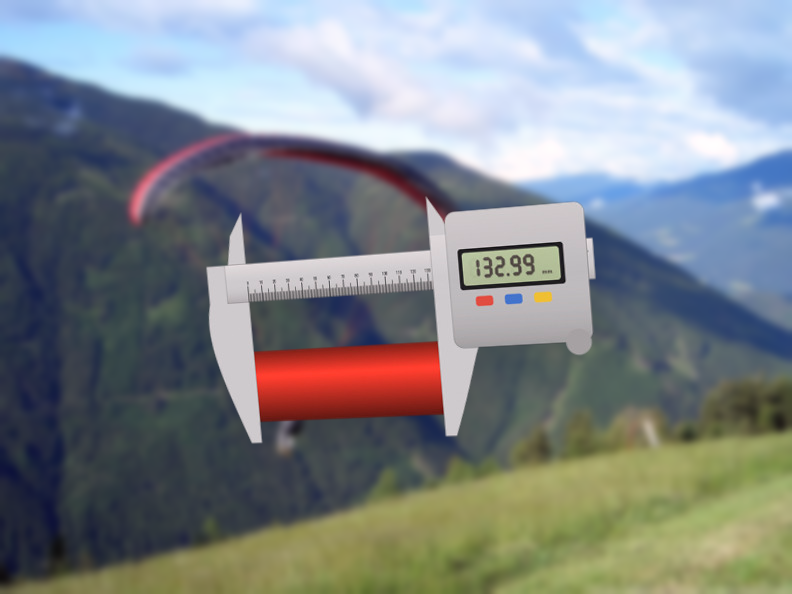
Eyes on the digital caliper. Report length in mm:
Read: 132.99 mm
